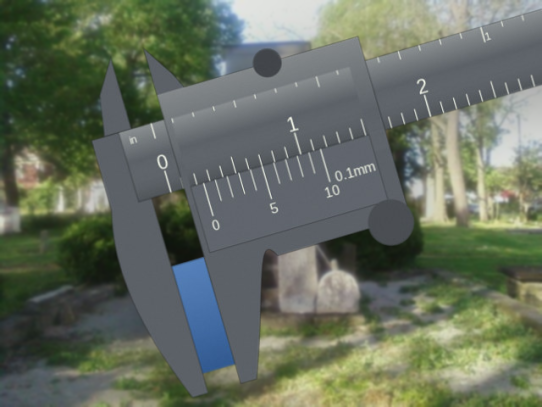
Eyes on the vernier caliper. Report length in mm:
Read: 2.5 mm
